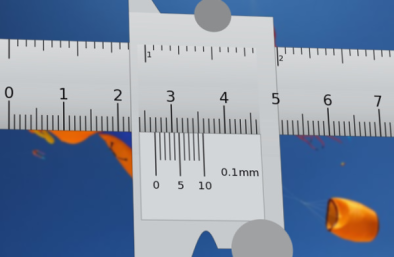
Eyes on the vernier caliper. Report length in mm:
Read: 26.8 mm
